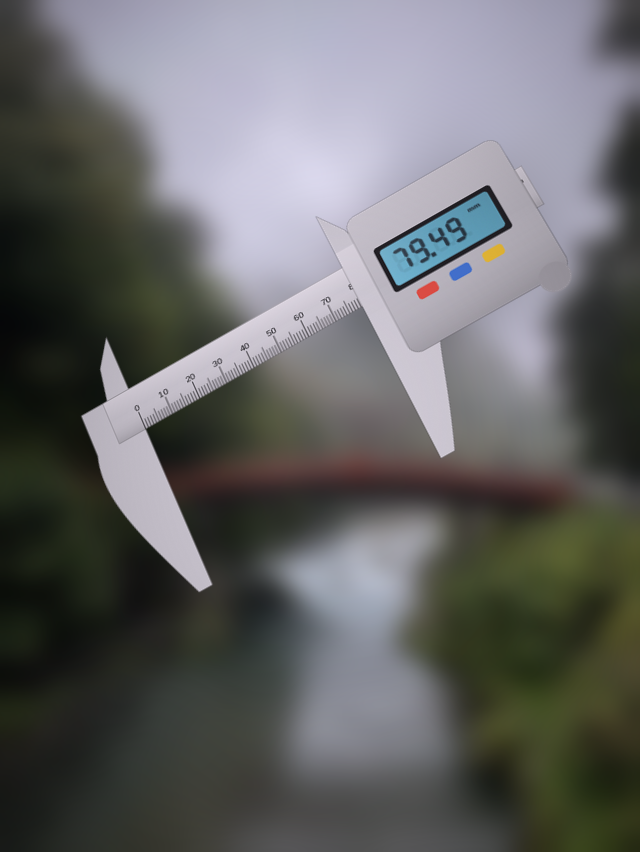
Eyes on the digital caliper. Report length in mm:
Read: 79.49 mm
